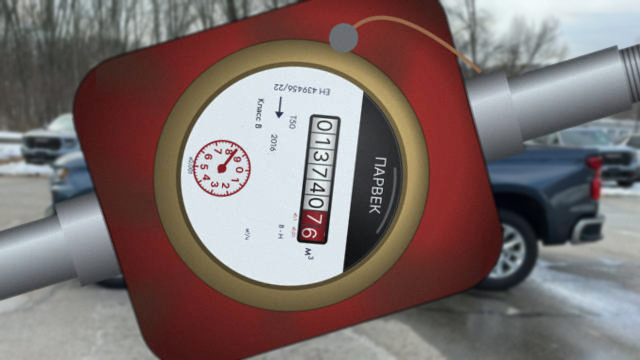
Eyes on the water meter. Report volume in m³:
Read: 13740.758 m³
